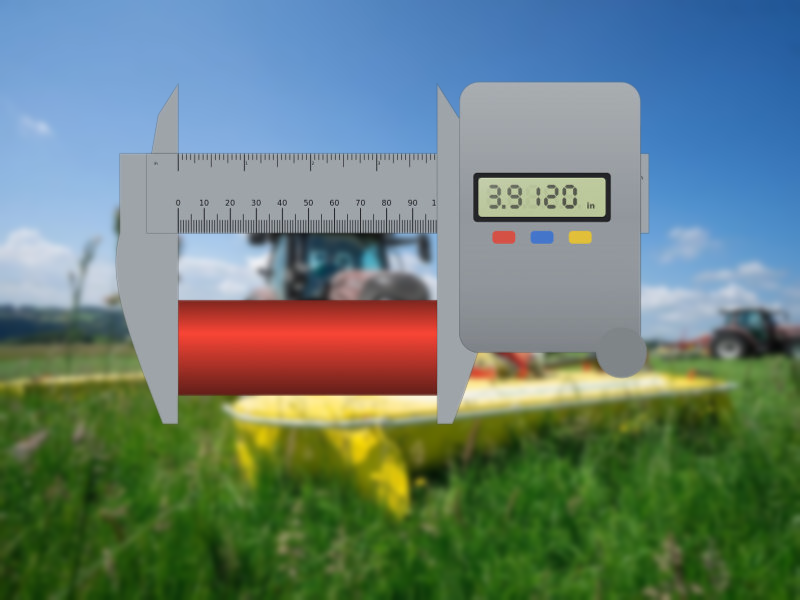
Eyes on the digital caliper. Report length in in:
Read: 3.9120 in
